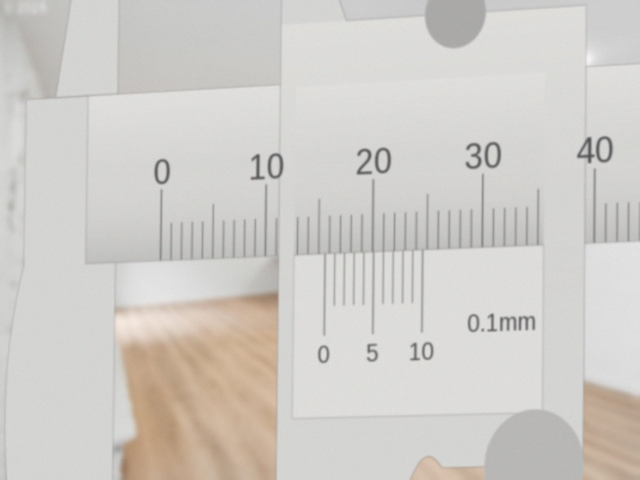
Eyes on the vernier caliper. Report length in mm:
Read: 15.6 mm
